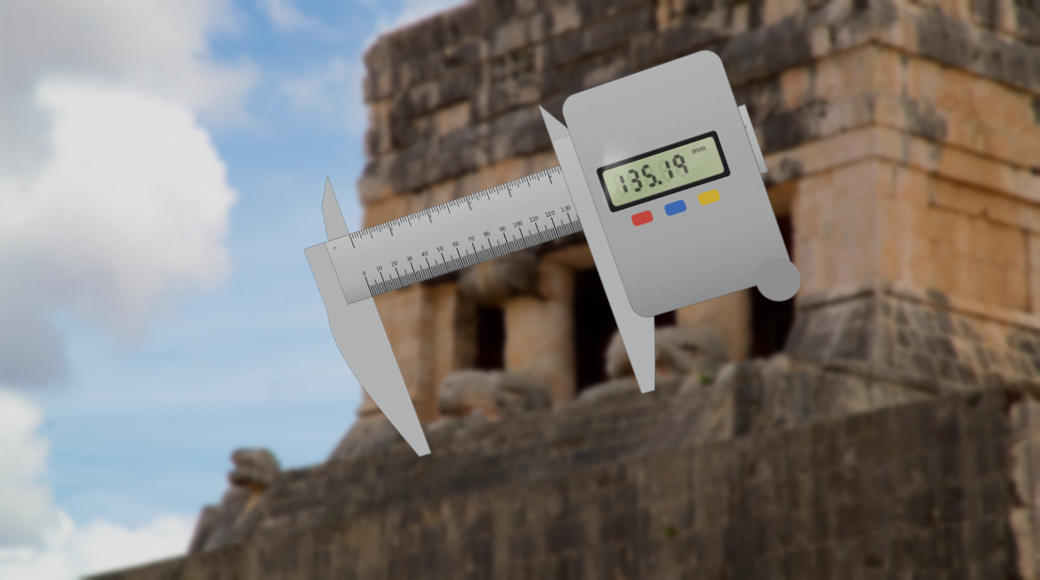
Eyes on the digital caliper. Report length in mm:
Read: 135.19 mm
